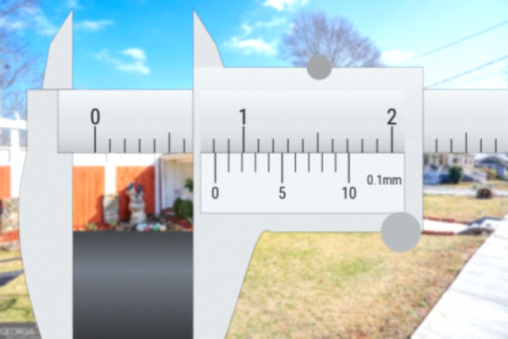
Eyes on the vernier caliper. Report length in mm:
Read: 8.1 mm
